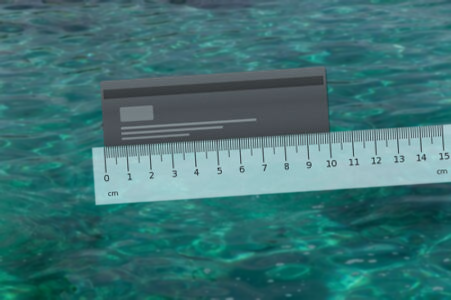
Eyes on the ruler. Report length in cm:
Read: 10 cm
